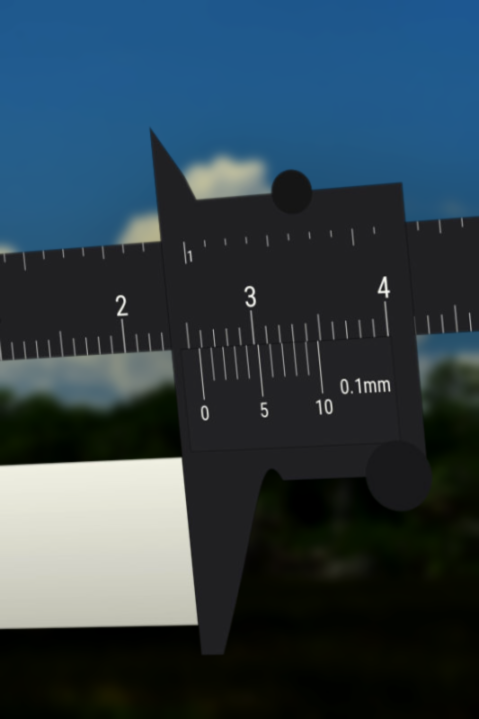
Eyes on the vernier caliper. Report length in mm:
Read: 25.8 mm
